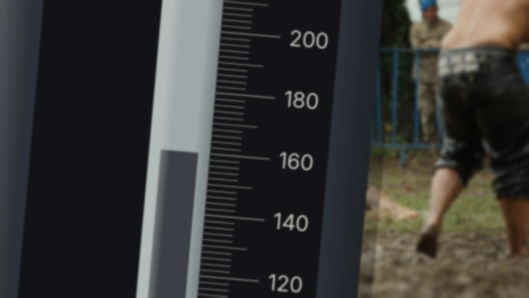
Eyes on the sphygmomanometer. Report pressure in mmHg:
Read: 160 mmHg
